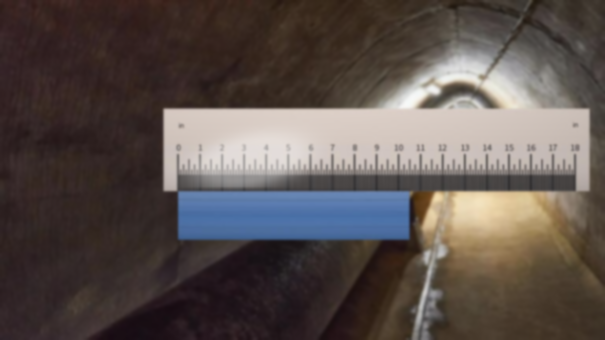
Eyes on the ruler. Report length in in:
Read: 10.5 in
